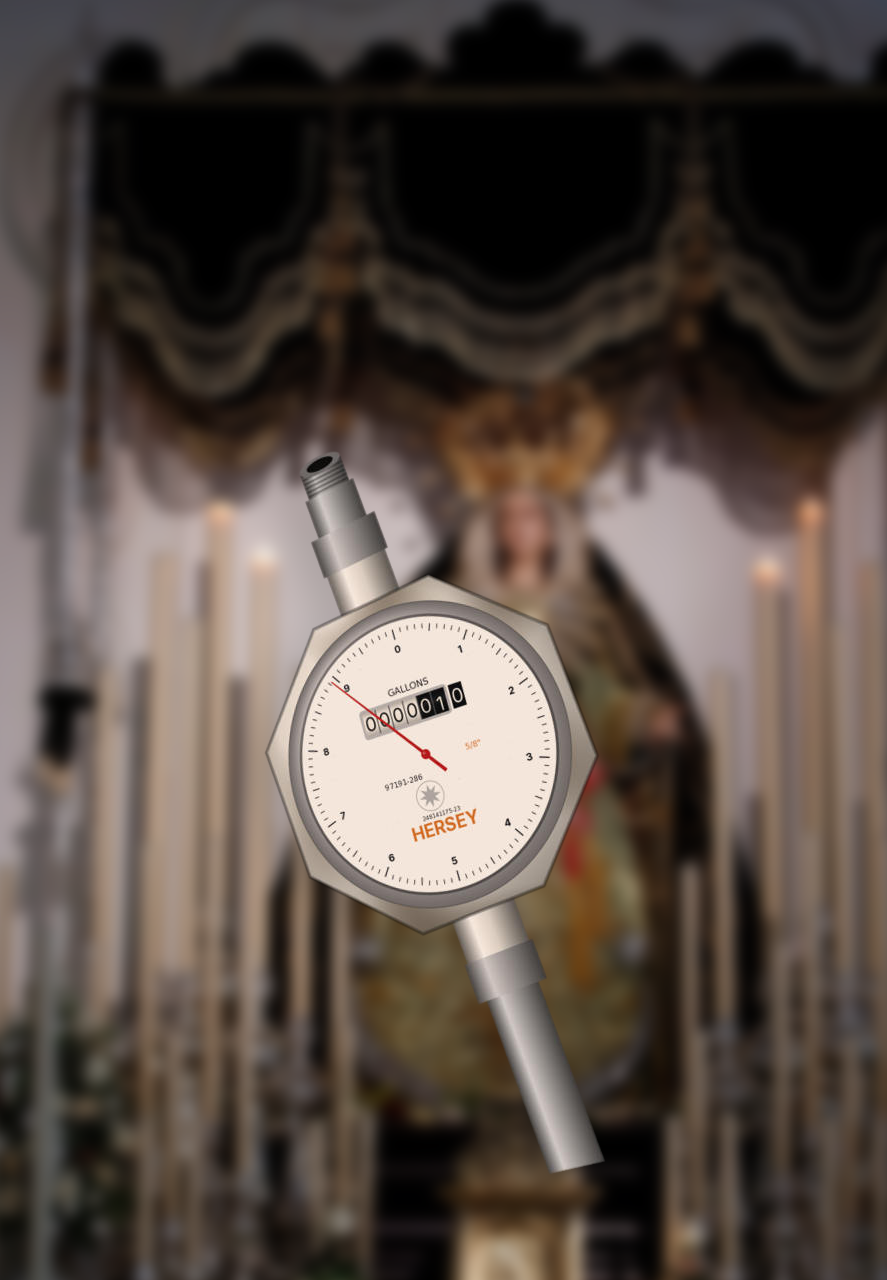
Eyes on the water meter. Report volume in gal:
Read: 8.9 gal
